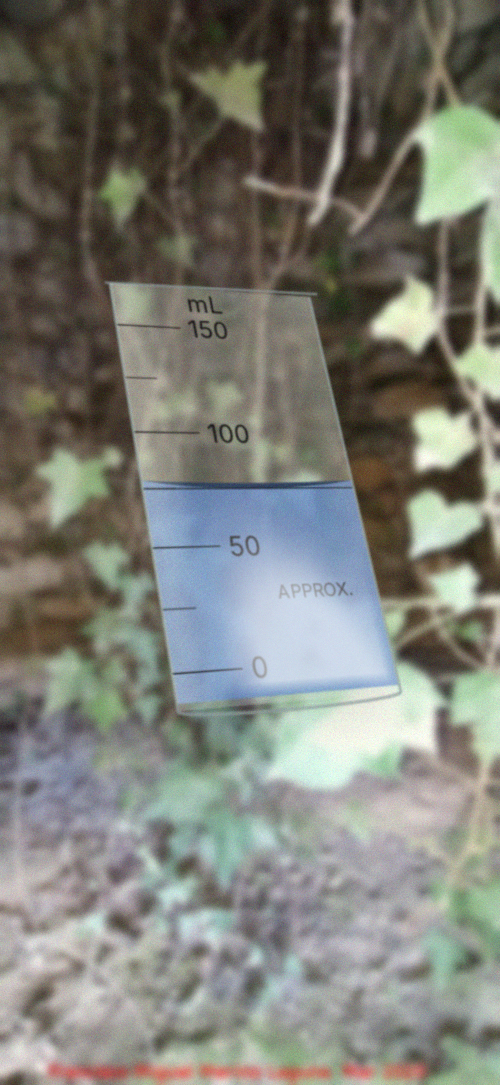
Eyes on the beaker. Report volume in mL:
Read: 75 mL
